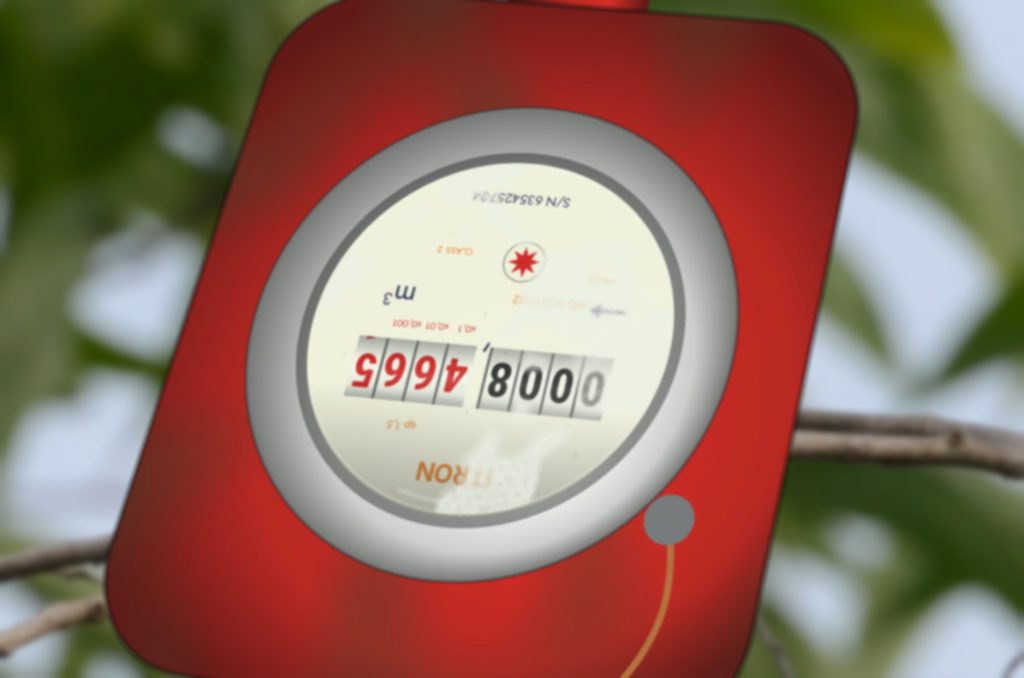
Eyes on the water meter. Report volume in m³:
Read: 8.4665 m³
